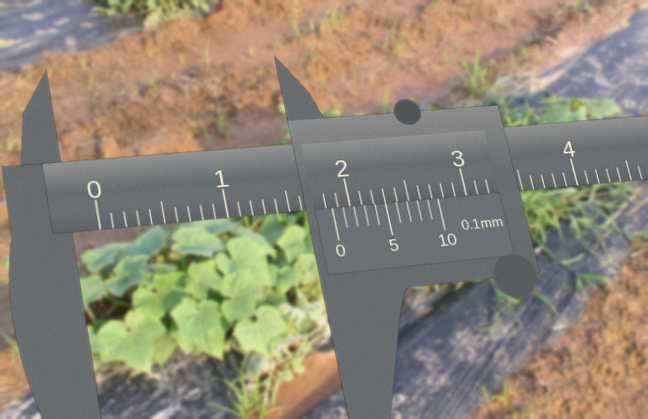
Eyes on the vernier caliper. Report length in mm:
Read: 18.5 mm
